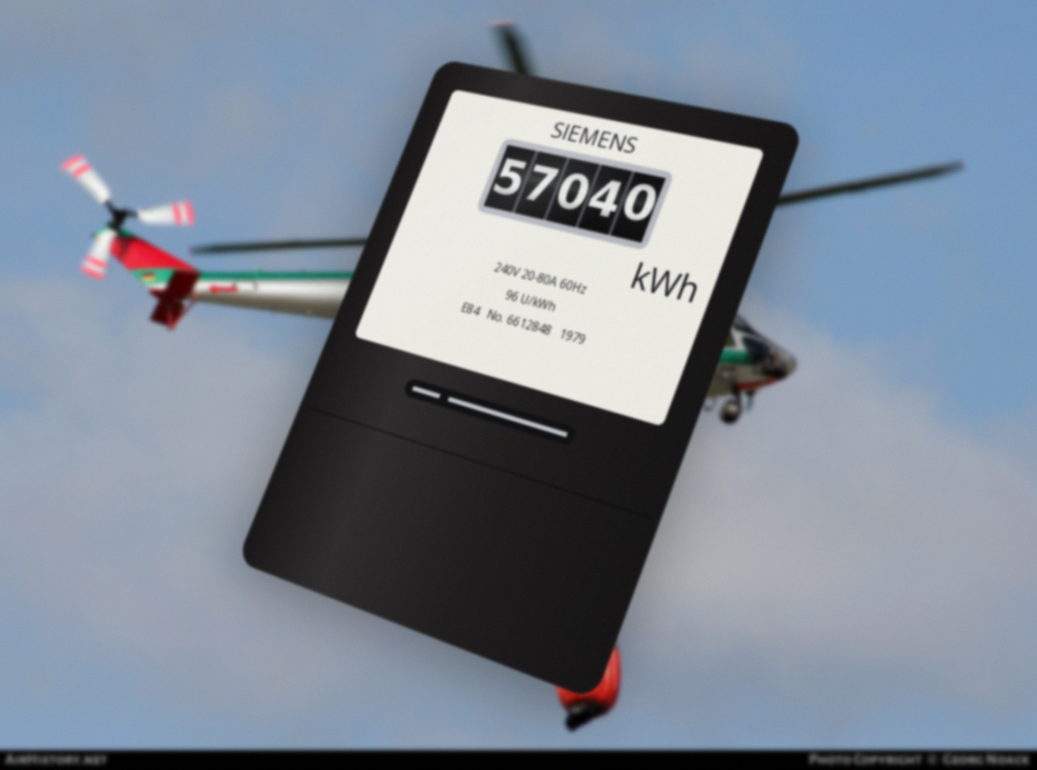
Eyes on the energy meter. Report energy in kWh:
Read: 57040 kWh
